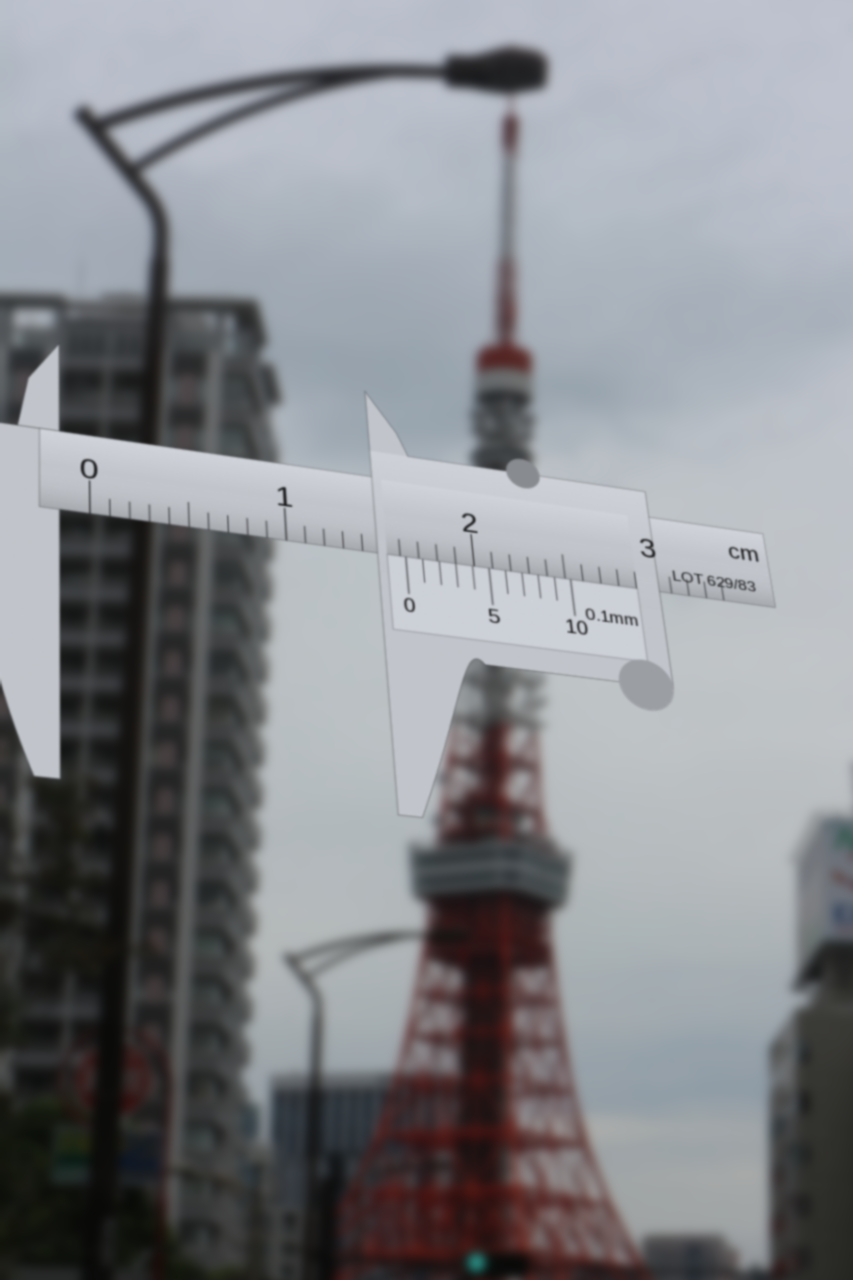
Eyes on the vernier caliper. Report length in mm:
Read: 16.3 mm
